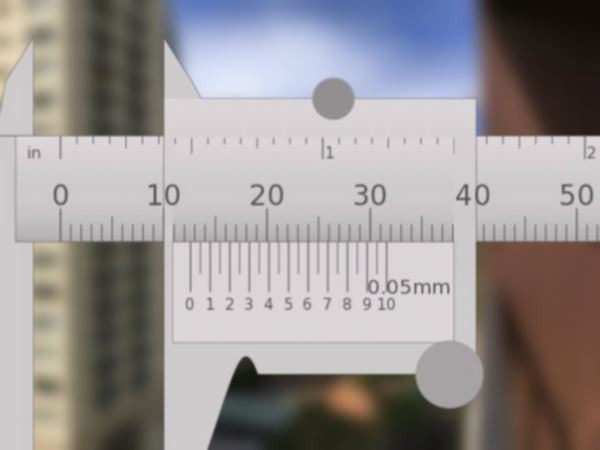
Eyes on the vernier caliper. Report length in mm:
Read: 12.6 mm
